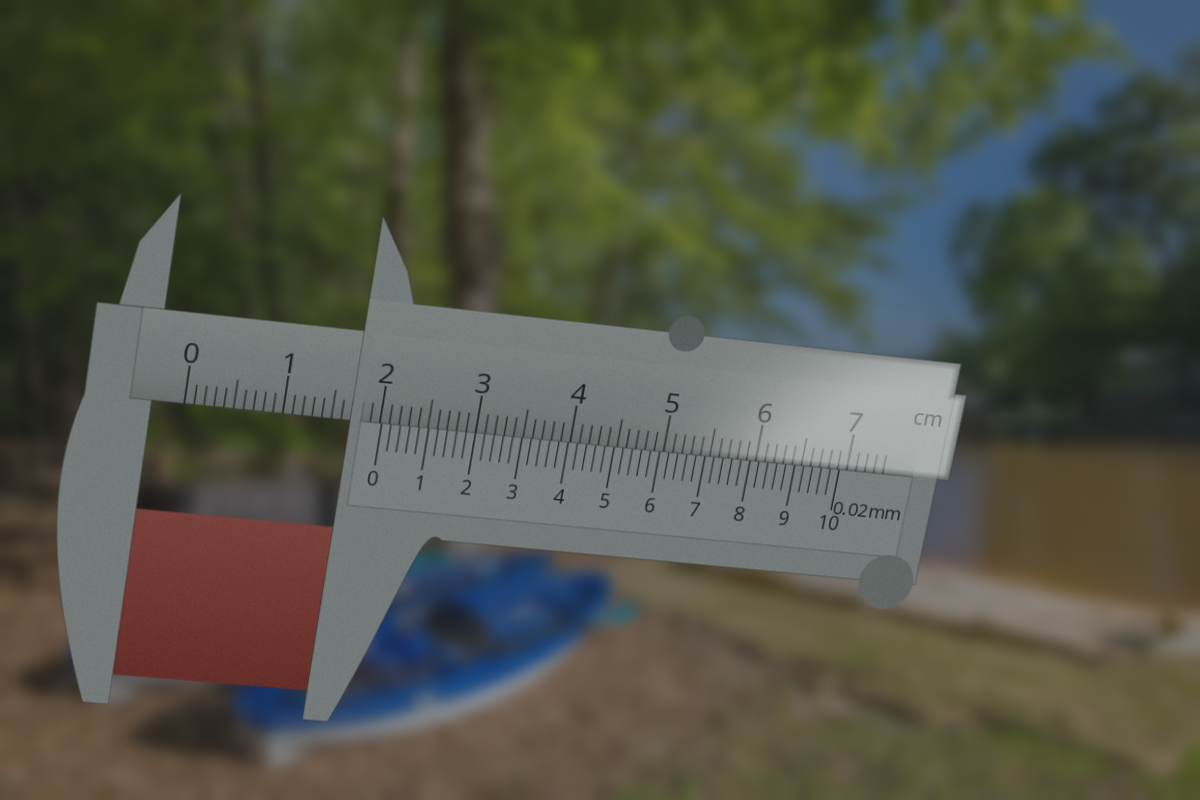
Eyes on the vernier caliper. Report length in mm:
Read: 20.2 mm
